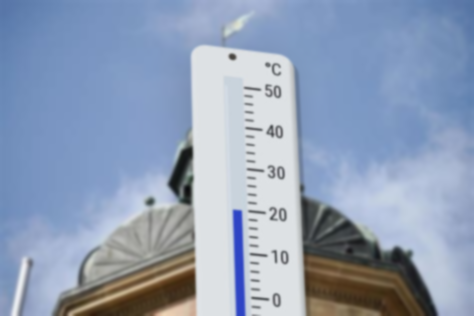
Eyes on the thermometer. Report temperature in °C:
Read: 20 °C
